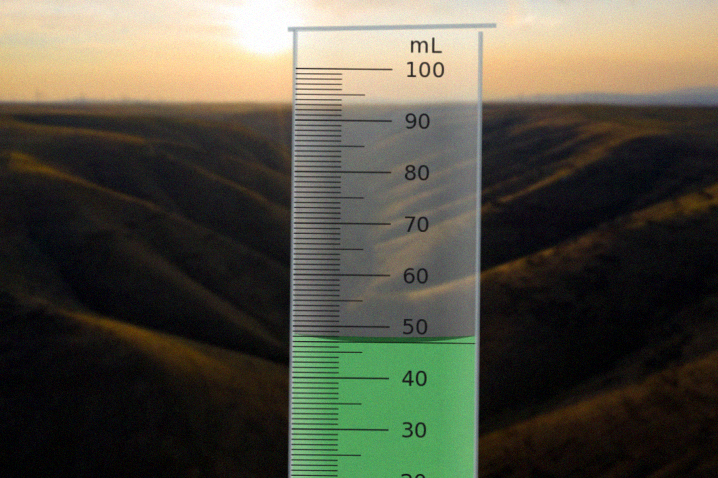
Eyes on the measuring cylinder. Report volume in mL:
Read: 47 mL
